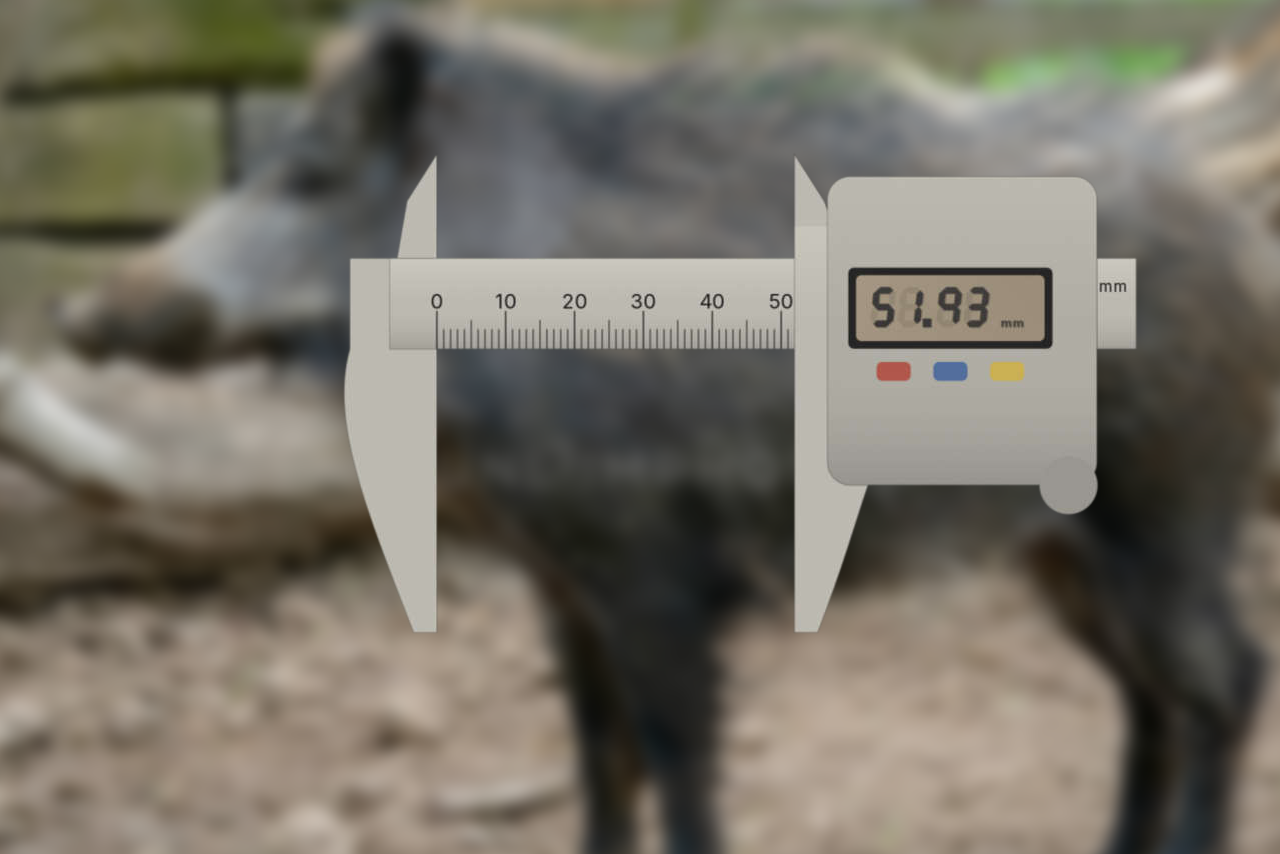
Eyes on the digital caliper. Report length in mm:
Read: 51.93 mm
